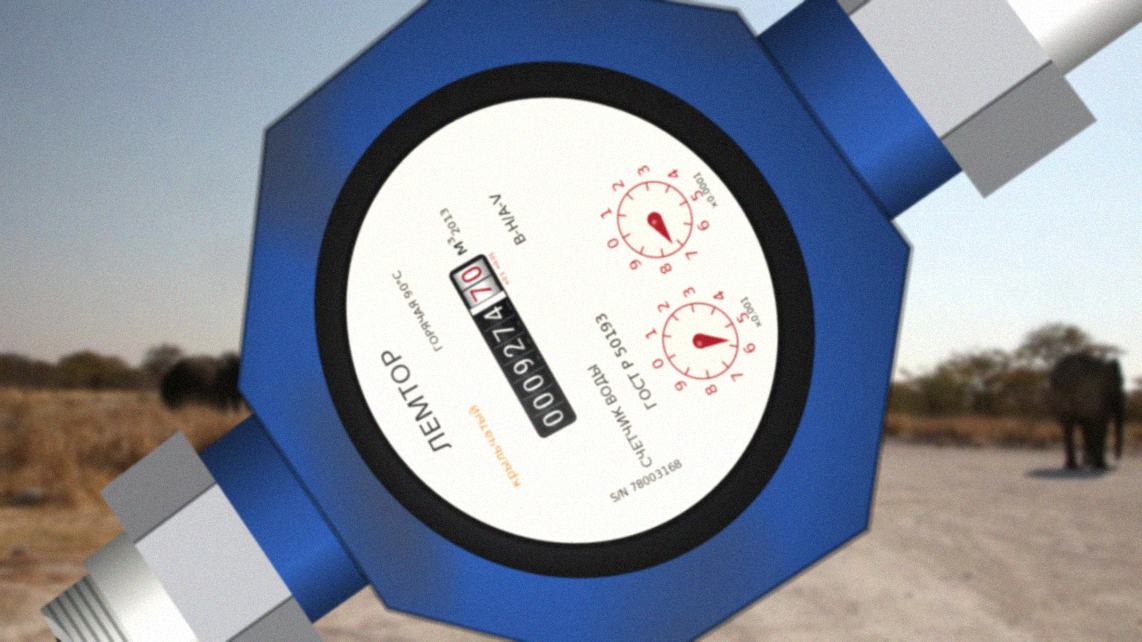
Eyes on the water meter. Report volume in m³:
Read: 9274.7057 m³
